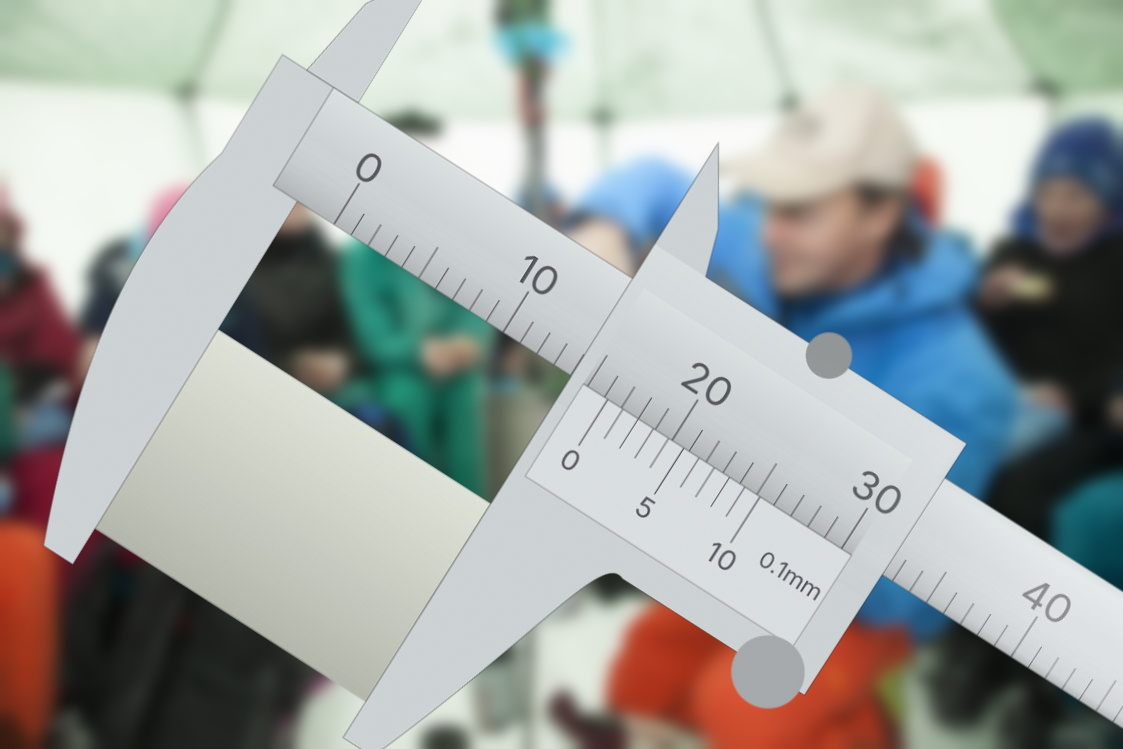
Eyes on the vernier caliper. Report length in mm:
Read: 16.2 mm
